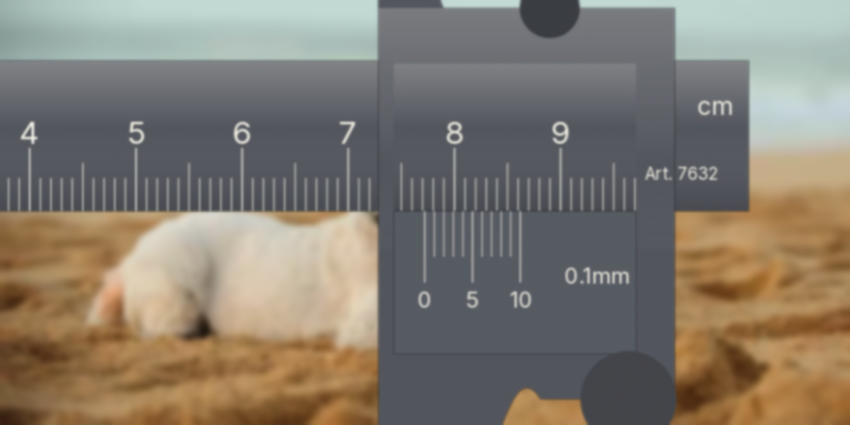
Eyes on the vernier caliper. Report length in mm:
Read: 77.2 mm
